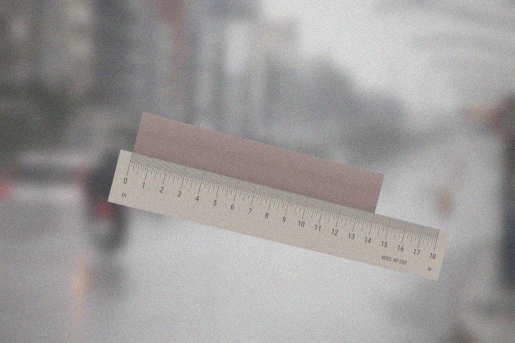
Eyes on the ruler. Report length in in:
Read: 14 in
